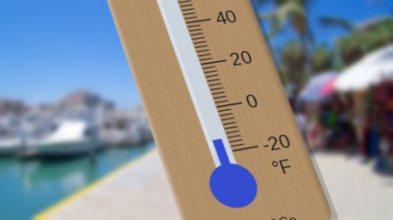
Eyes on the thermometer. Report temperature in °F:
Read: -14 °F
